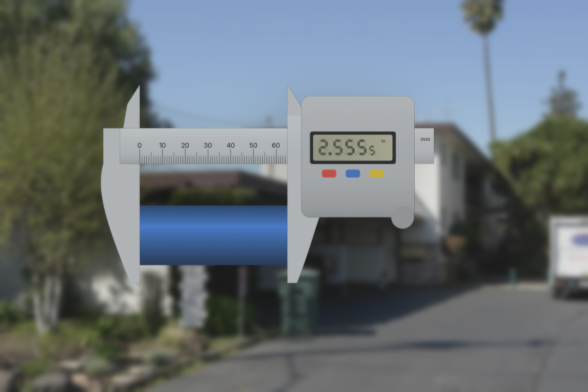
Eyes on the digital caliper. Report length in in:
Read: 2.5555 in
